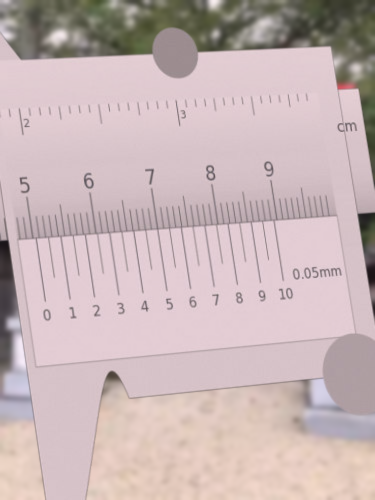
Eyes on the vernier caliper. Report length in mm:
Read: 50.5 mm
